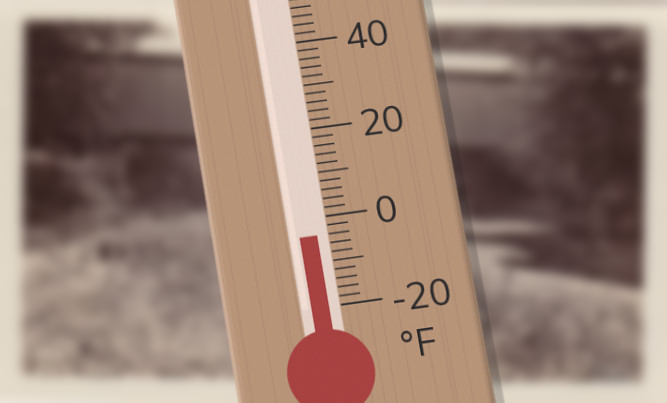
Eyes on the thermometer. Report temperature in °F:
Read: -4 °F
